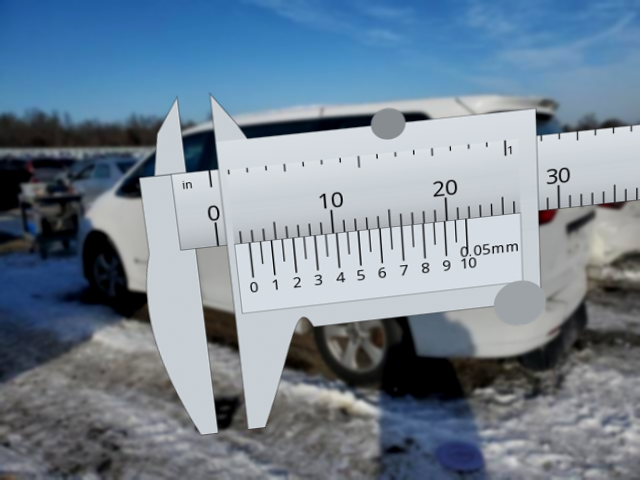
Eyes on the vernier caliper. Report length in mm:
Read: 2.7 mm
